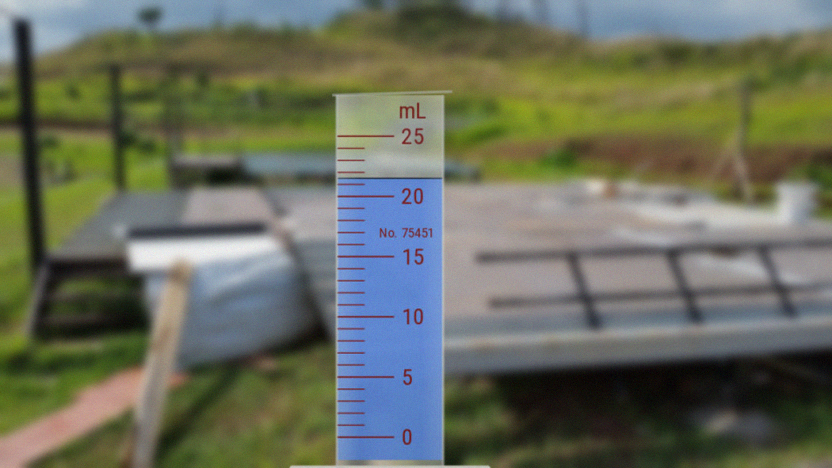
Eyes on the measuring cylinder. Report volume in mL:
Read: 21.5 mL
